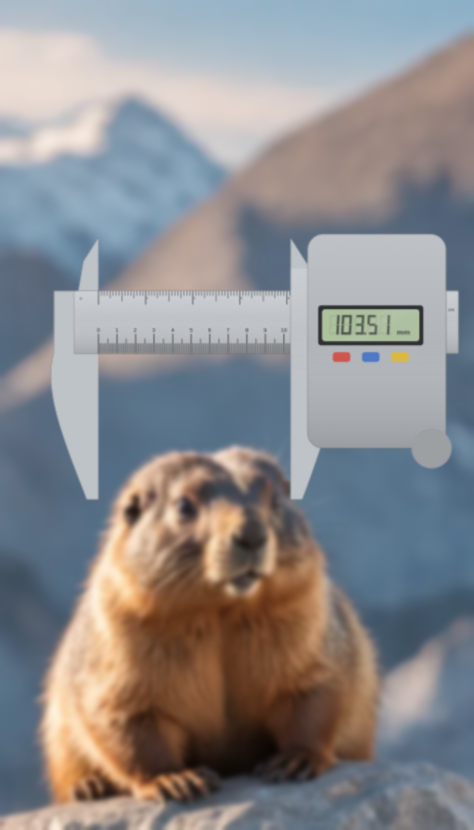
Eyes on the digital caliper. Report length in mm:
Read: 103.51 mm
